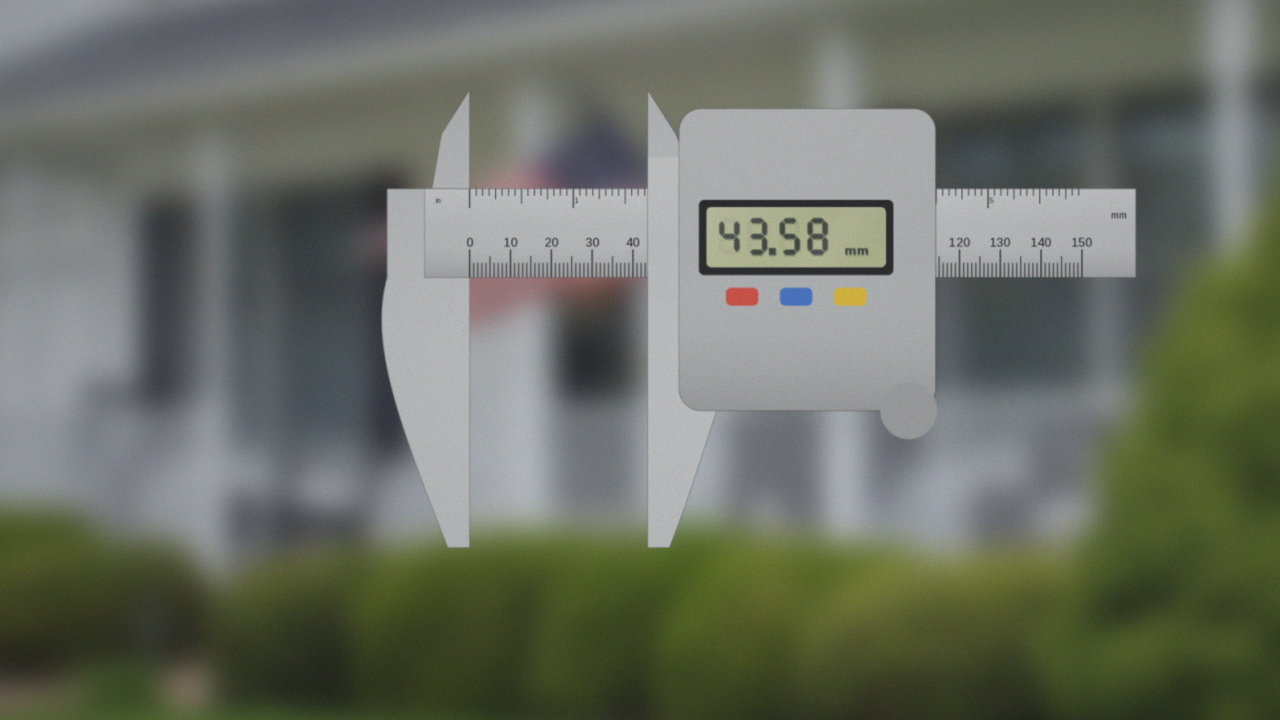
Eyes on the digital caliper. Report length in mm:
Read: 43.58 mm
